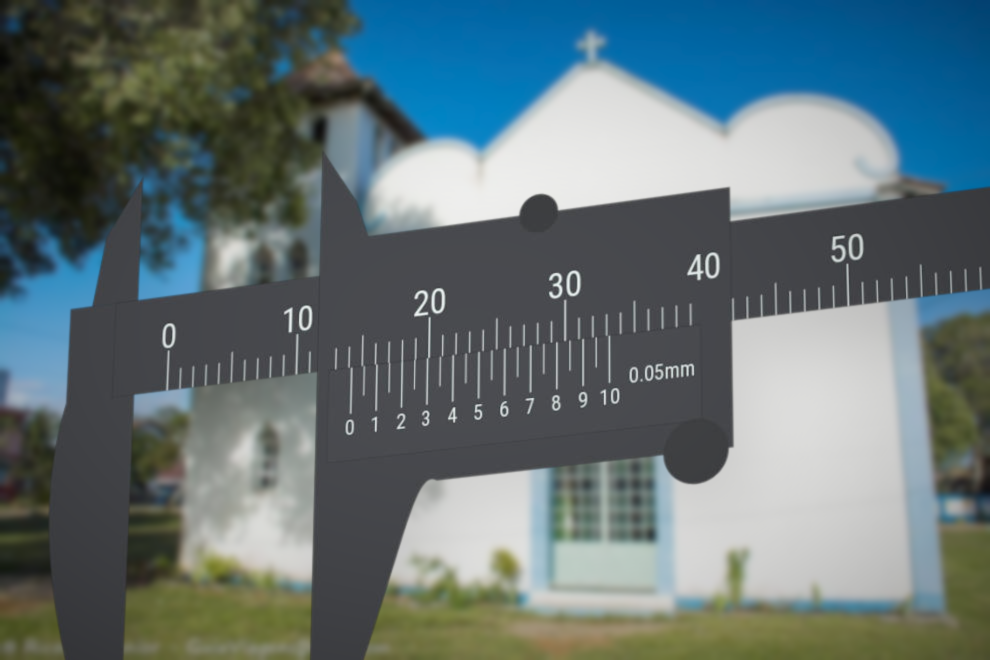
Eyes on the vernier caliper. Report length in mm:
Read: 14.2 mm
